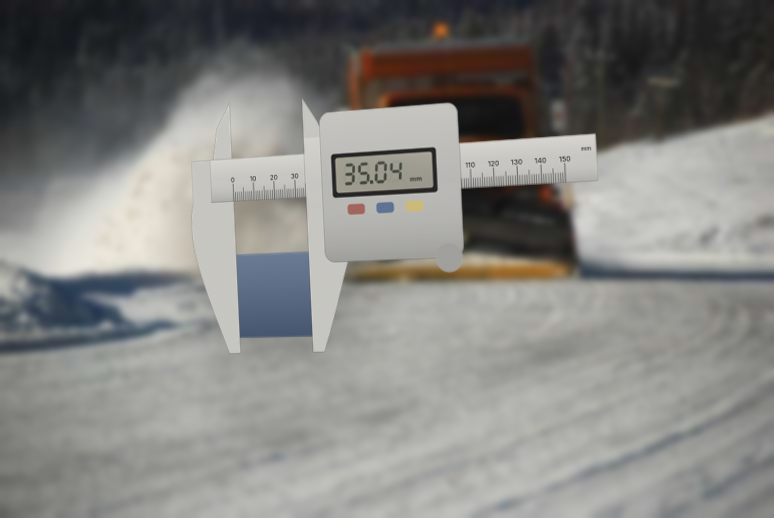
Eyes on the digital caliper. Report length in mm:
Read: 35.04 mm
